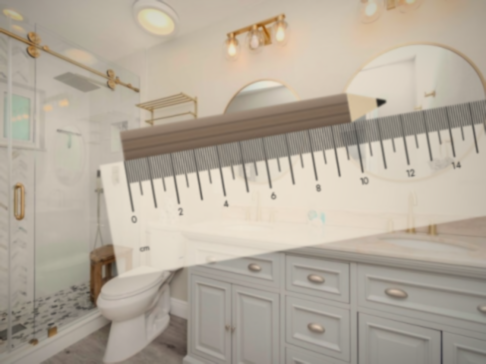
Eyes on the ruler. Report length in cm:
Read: 11.5 cm
